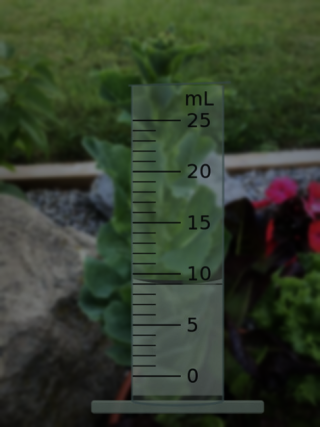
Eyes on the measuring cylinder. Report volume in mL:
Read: 9 mL
